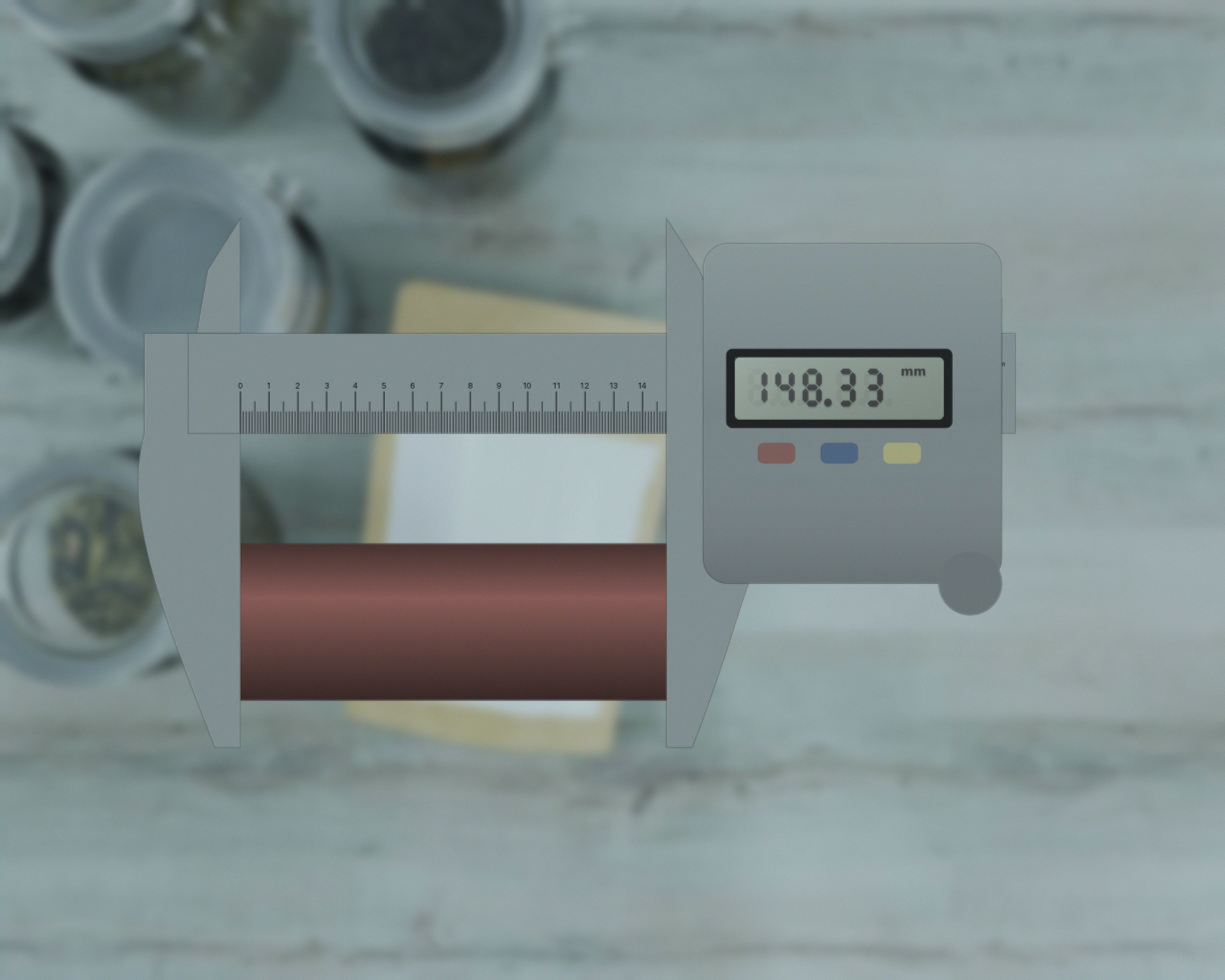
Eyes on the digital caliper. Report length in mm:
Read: 148.33 mm
